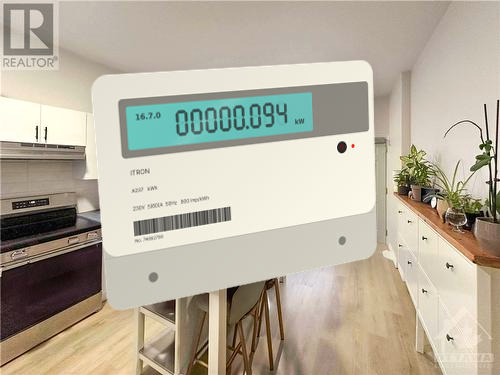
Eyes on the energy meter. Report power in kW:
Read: 0.094 kW
